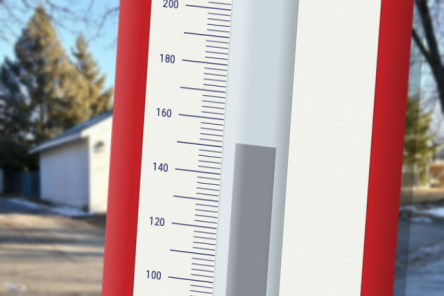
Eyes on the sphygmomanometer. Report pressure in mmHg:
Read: 152 mmHg
